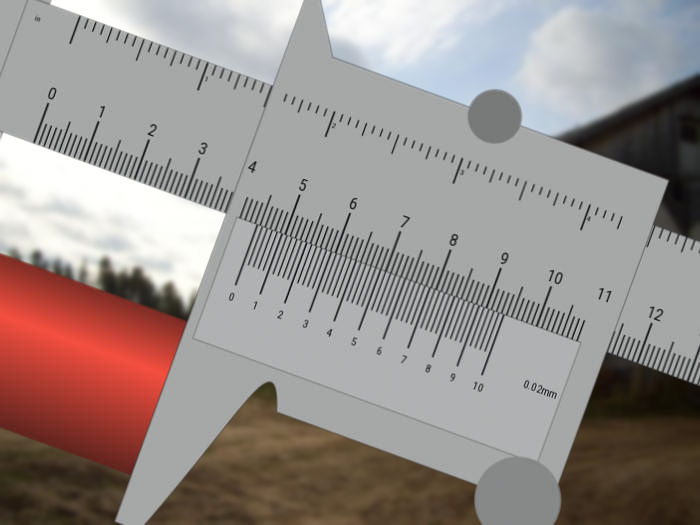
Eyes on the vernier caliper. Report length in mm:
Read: 44.5 mm
